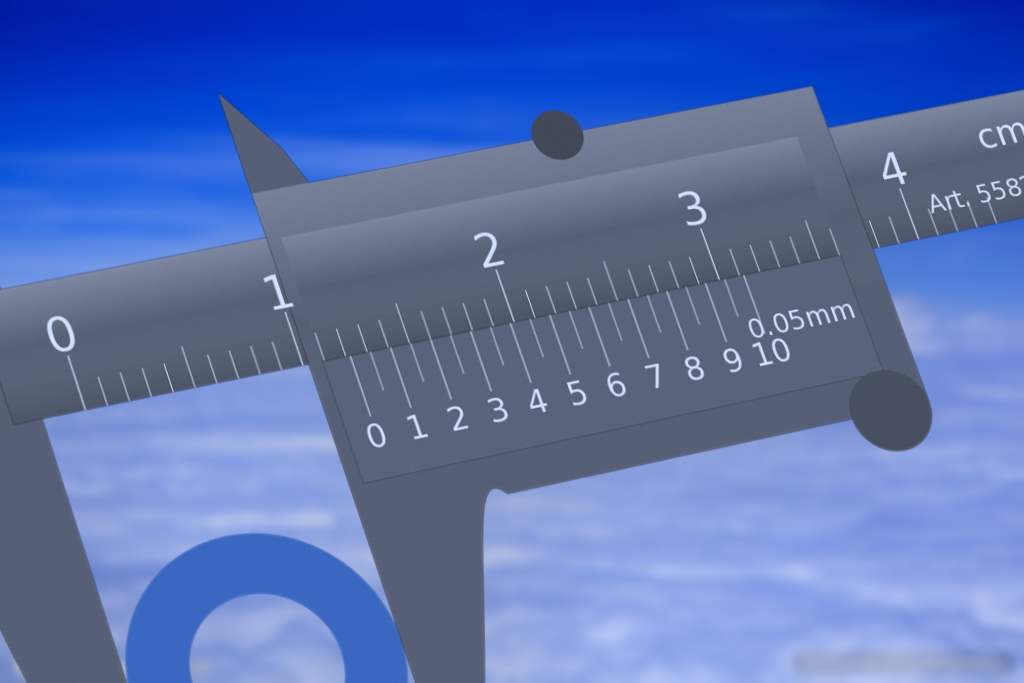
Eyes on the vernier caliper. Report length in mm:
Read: 12.2 mm
